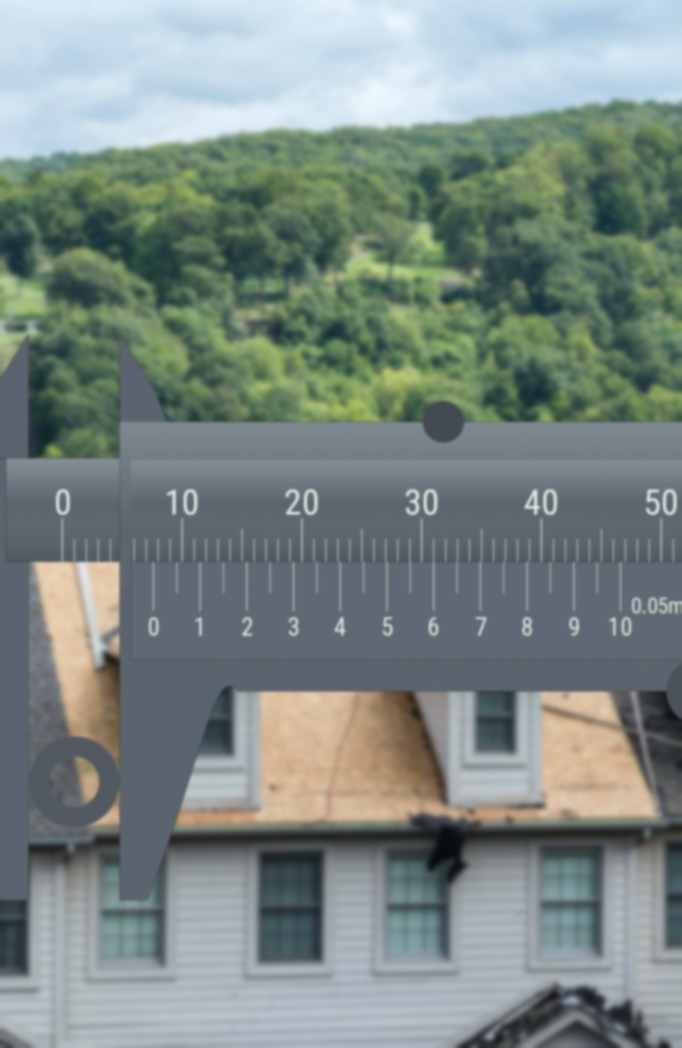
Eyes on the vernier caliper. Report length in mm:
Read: 7.6 mm
